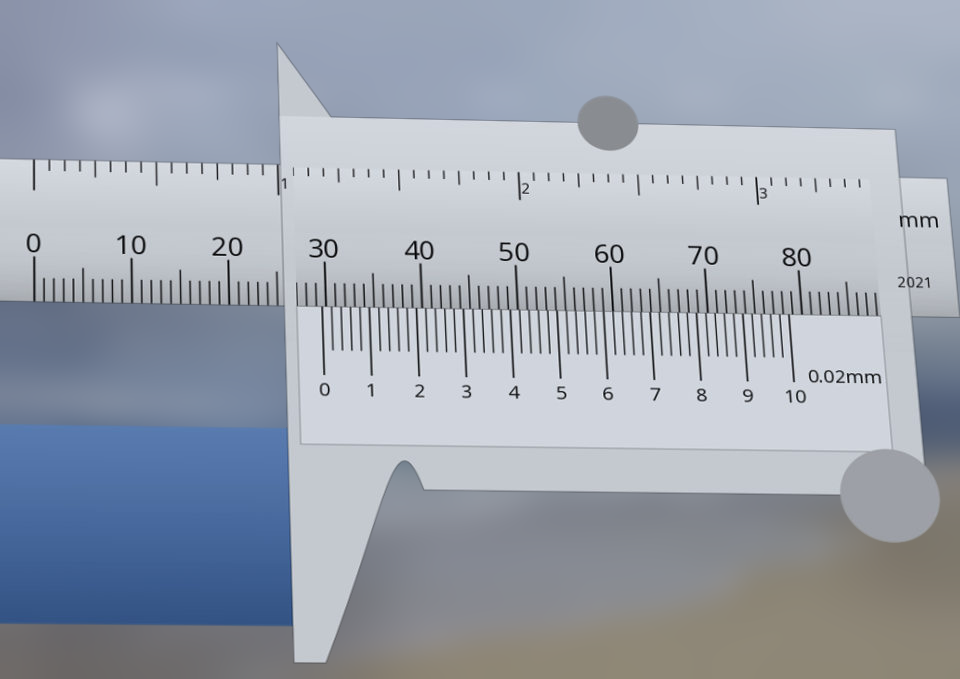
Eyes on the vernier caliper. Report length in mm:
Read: 29.6 mm
